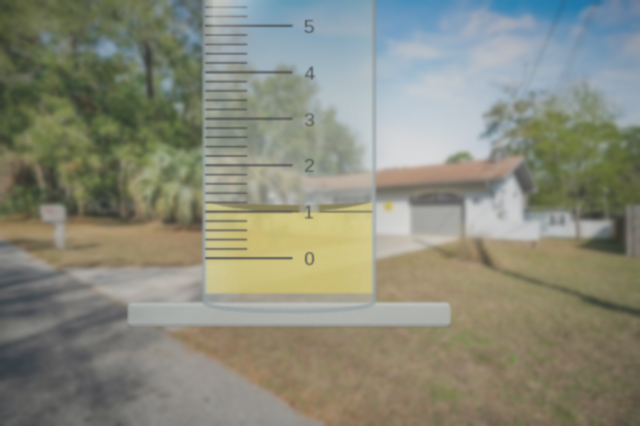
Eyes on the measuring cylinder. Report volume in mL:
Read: 1 mL
